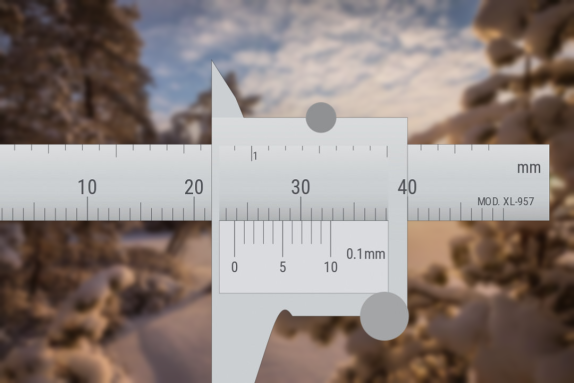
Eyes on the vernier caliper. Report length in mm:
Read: 23.8 mm
